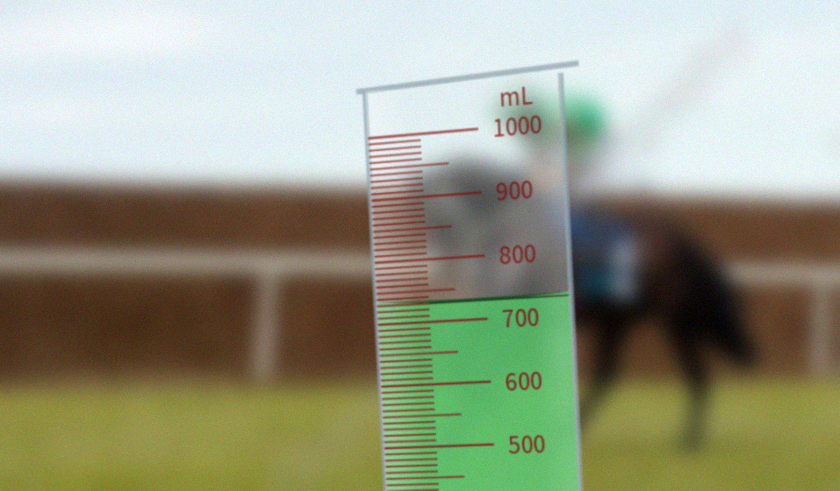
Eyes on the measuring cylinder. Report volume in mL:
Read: 730 mL
